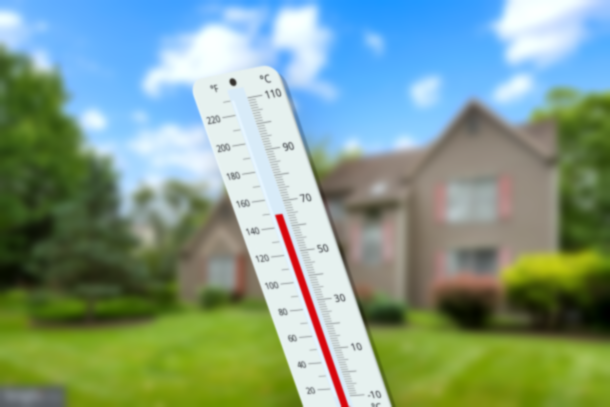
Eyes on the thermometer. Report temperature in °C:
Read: 65 °C
